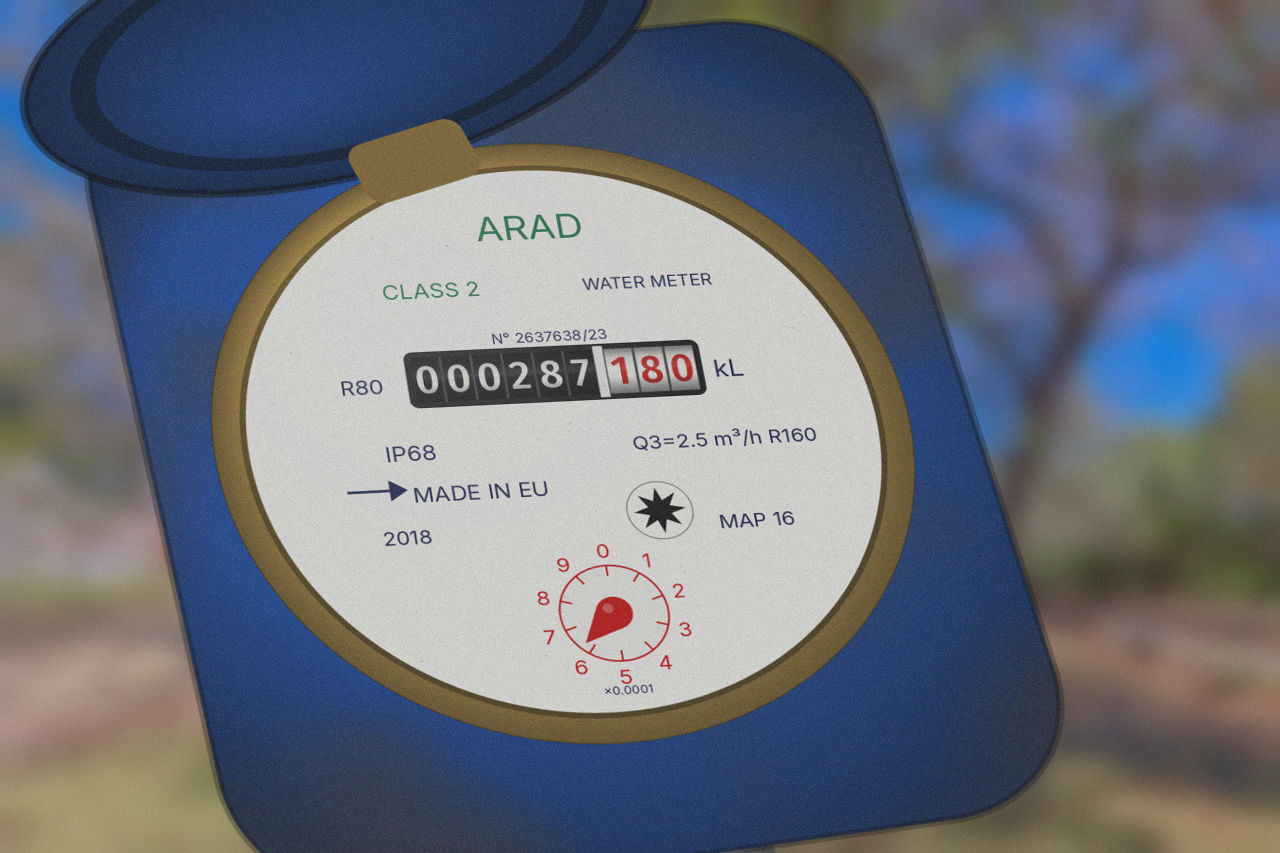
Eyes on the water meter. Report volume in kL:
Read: 287.1806 kL
